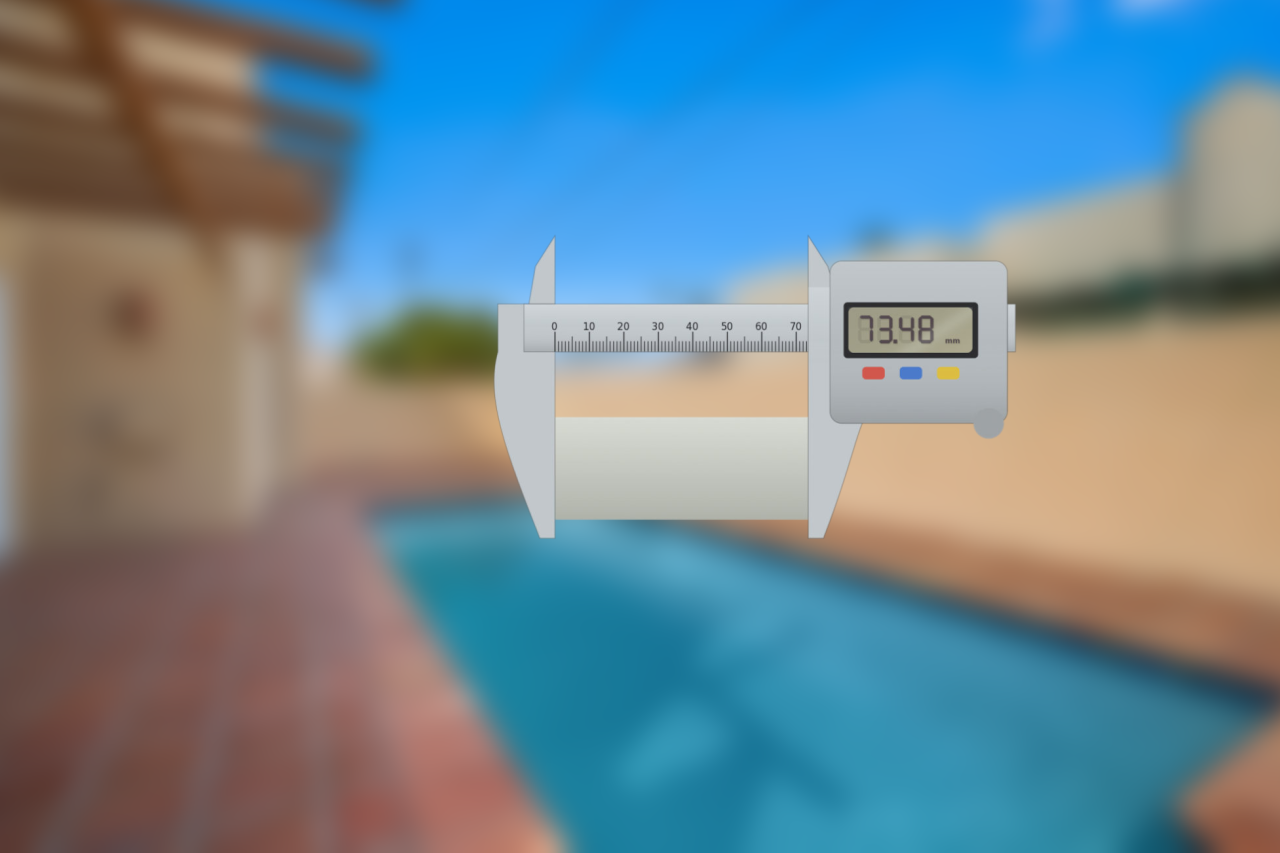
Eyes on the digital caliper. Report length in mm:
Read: 73.48 mm
